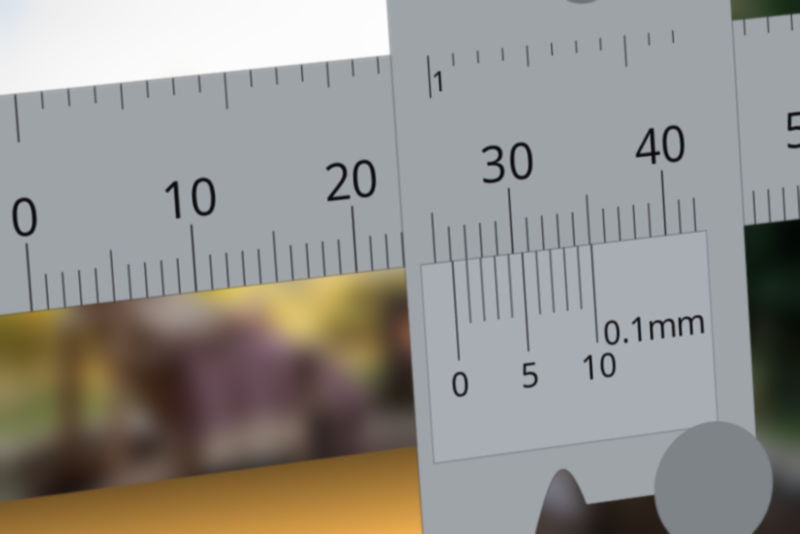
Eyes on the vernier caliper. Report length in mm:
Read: 26.1 mm
